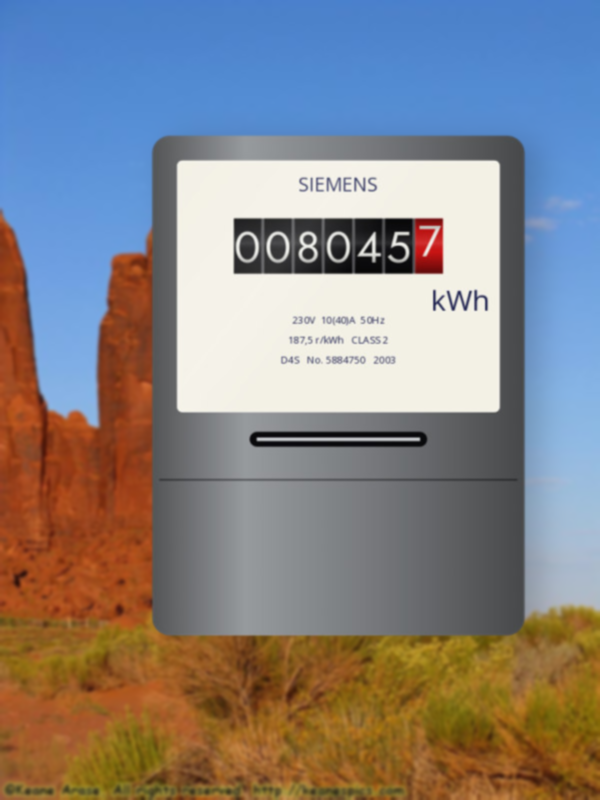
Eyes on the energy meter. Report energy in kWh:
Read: 8045.7 kWh
